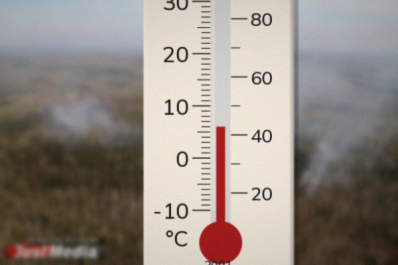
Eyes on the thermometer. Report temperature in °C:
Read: 6 °C
